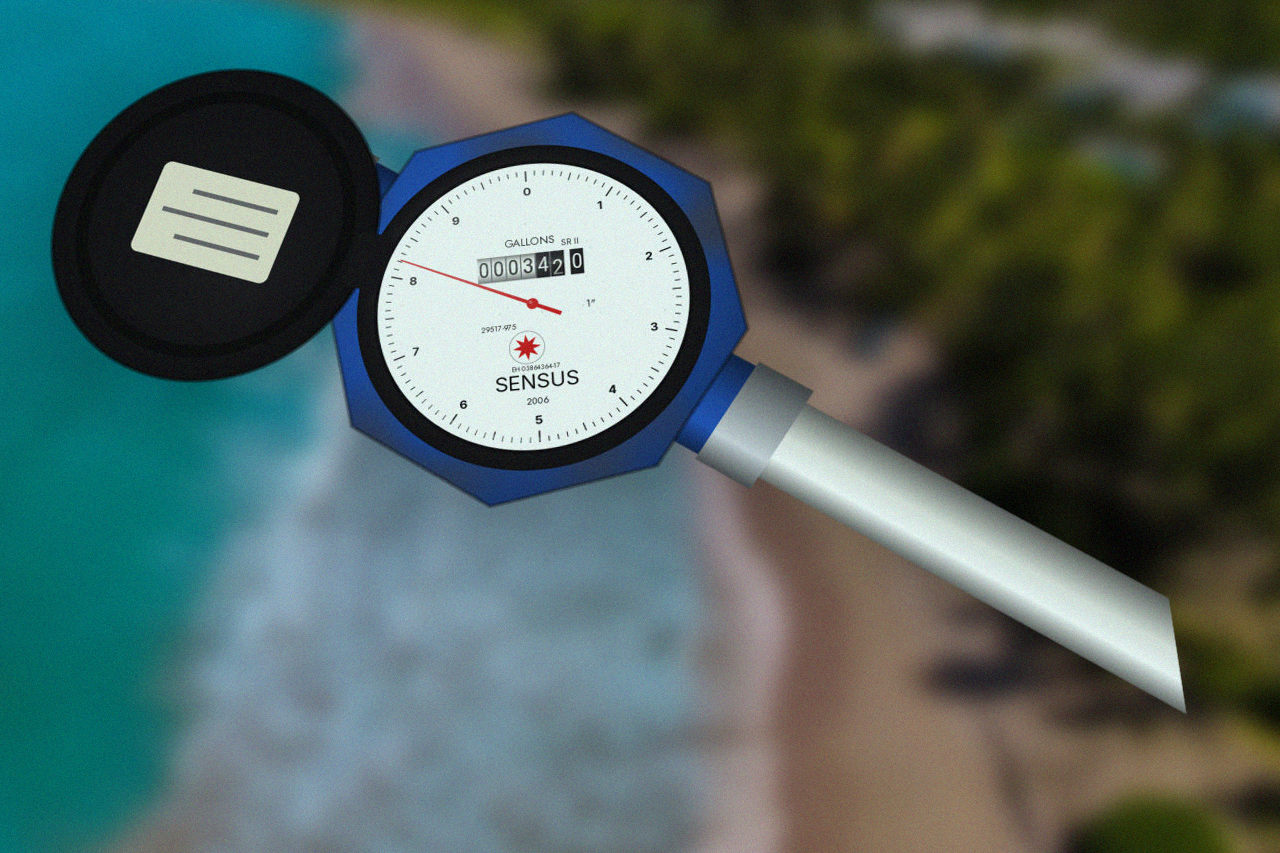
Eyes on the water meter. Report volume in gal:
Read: 3418.2 gal
